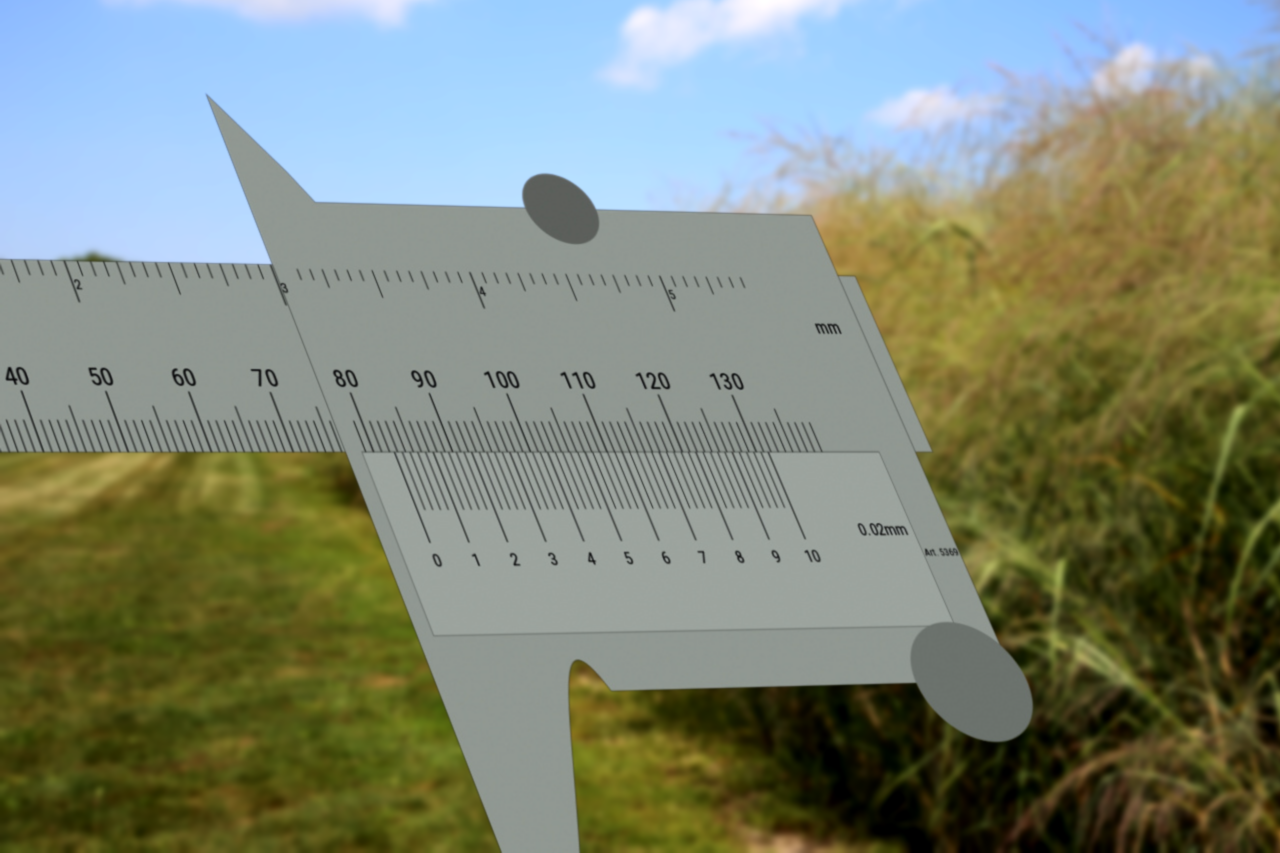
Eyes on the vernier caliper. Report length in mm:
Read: 82.6 mm
